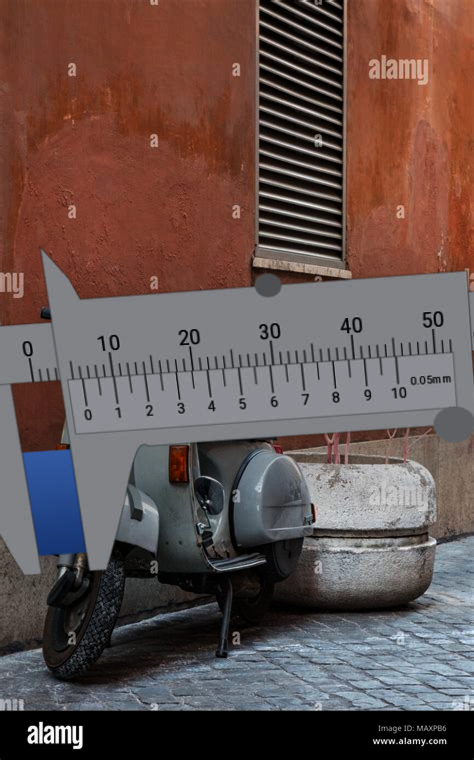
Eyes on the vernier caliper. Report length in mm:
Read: 6.2 mm
